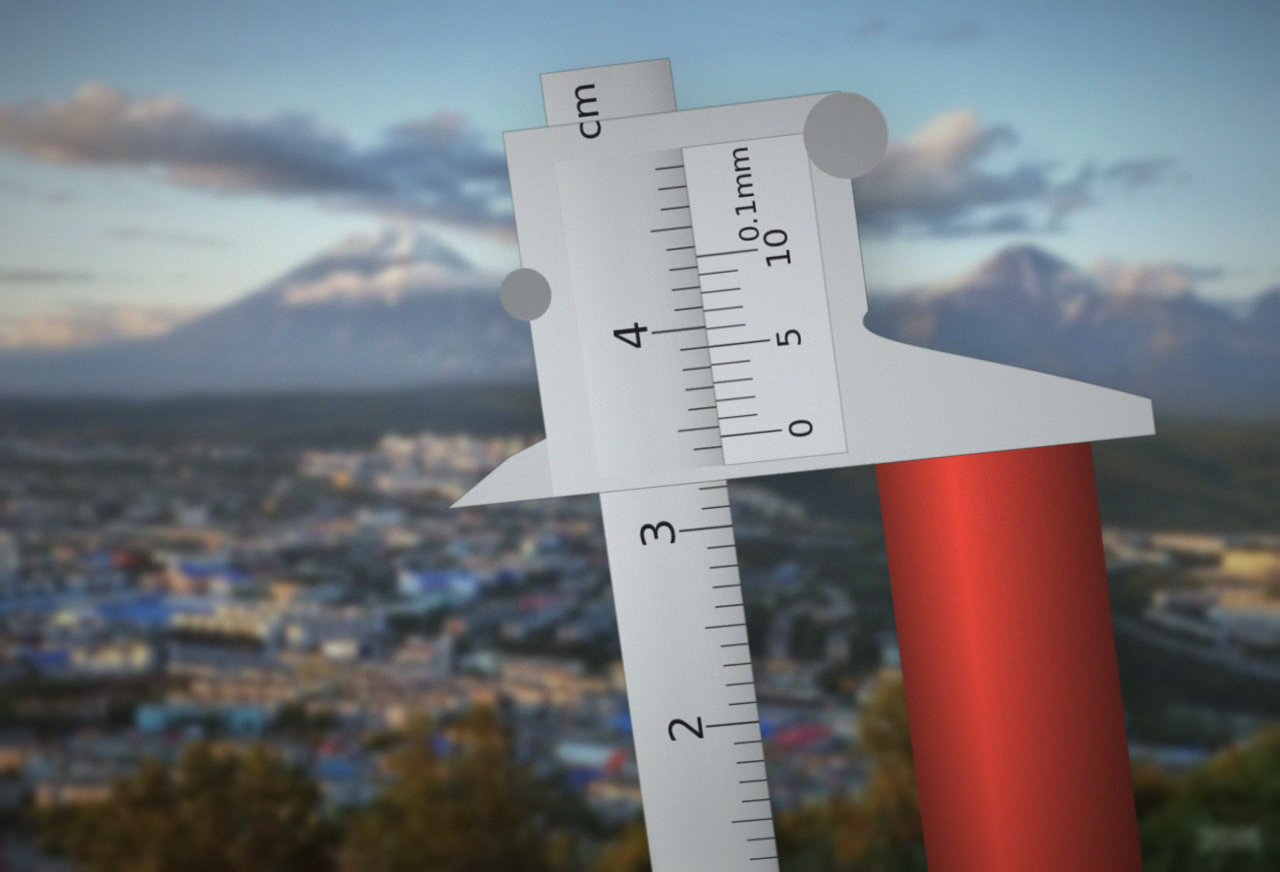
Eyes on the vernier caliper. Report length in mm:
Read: 34.5 mm
